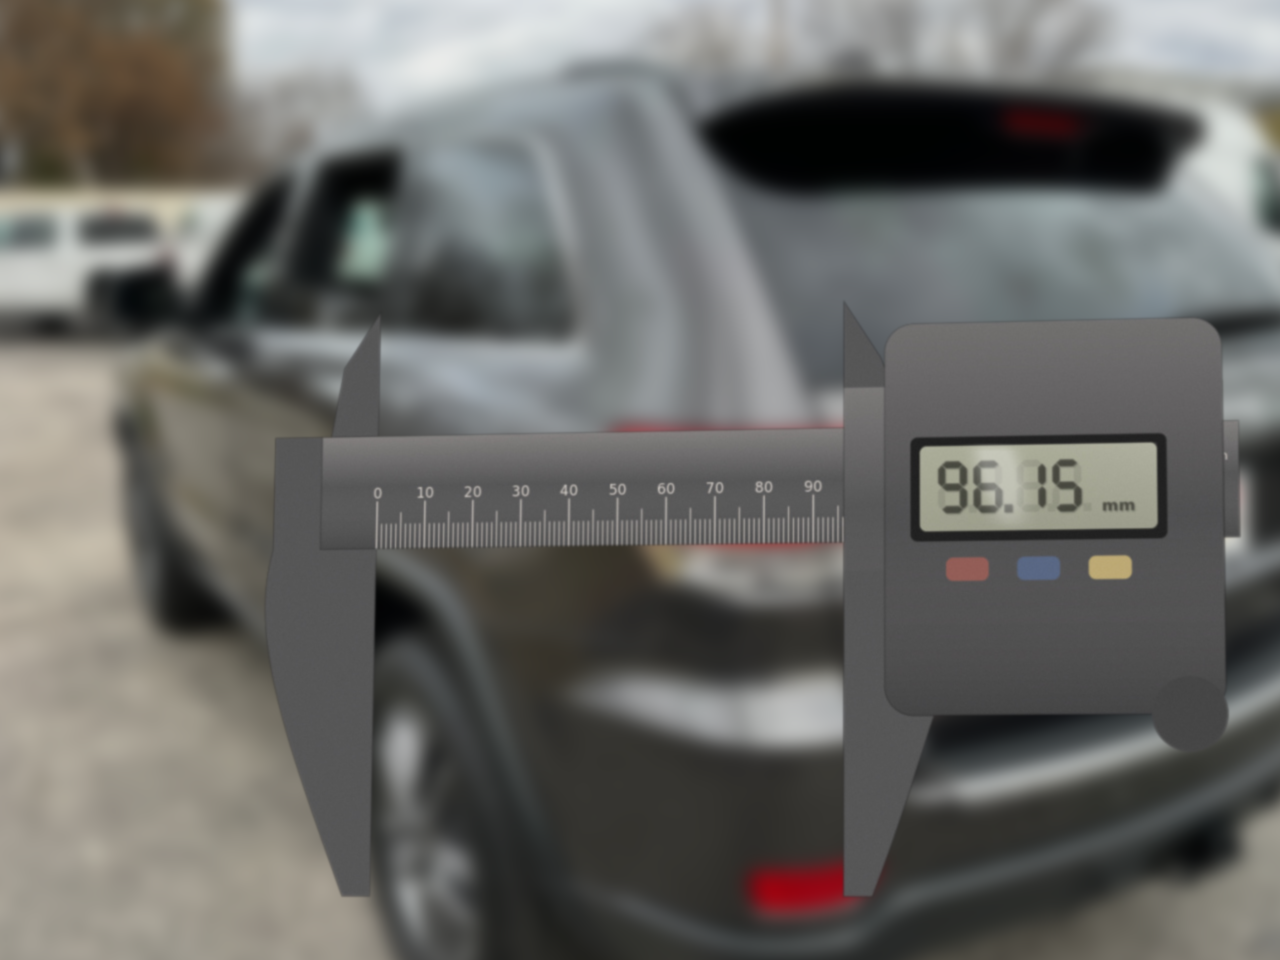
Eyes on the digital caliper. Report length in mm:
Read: 96.15 mm
